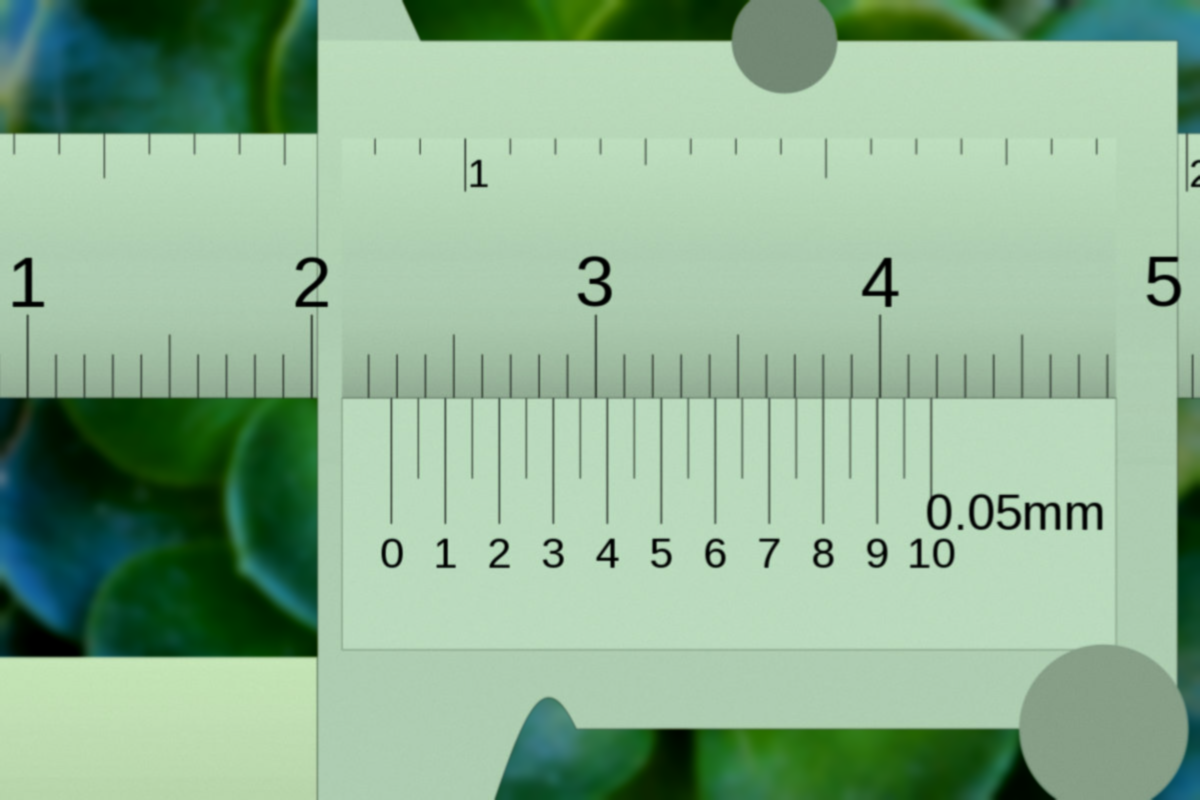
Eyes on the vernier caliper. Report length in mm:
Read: 22.8 mm
